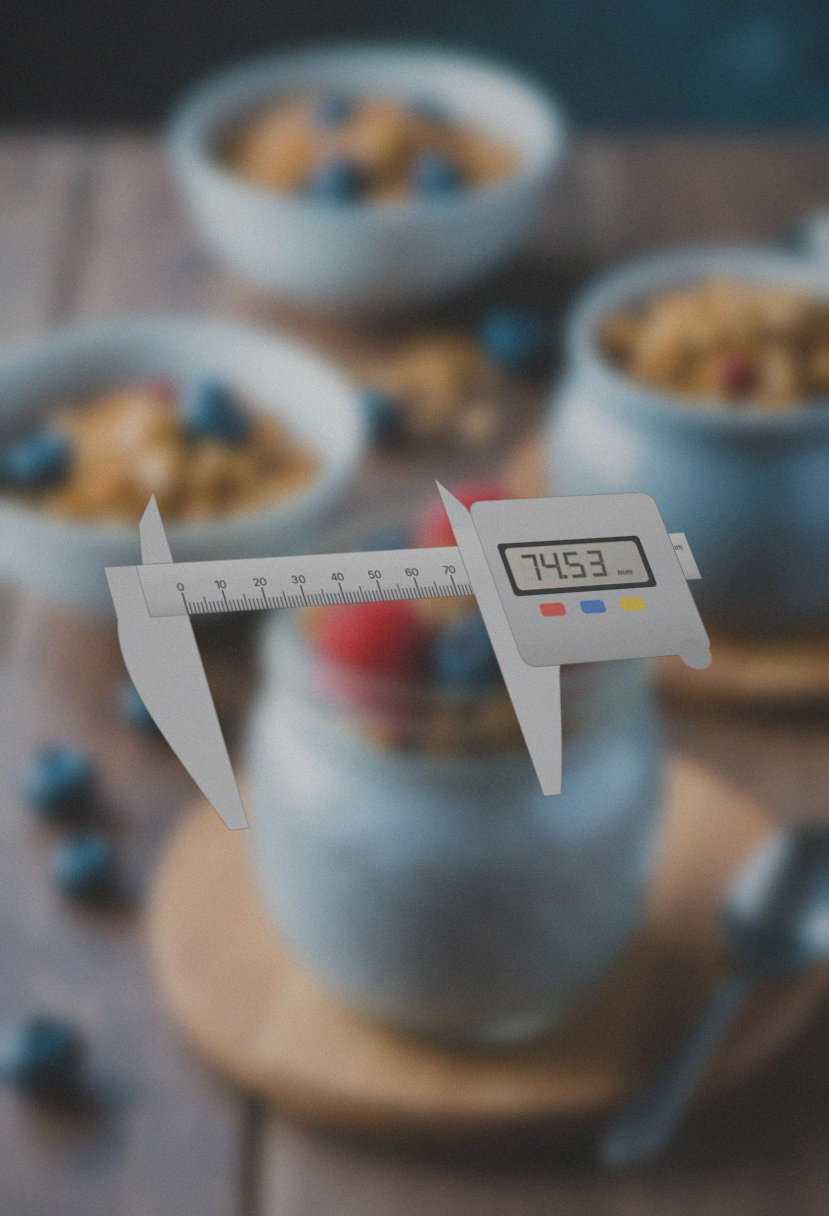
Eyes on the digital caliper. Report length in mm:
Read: 74.53 mm
